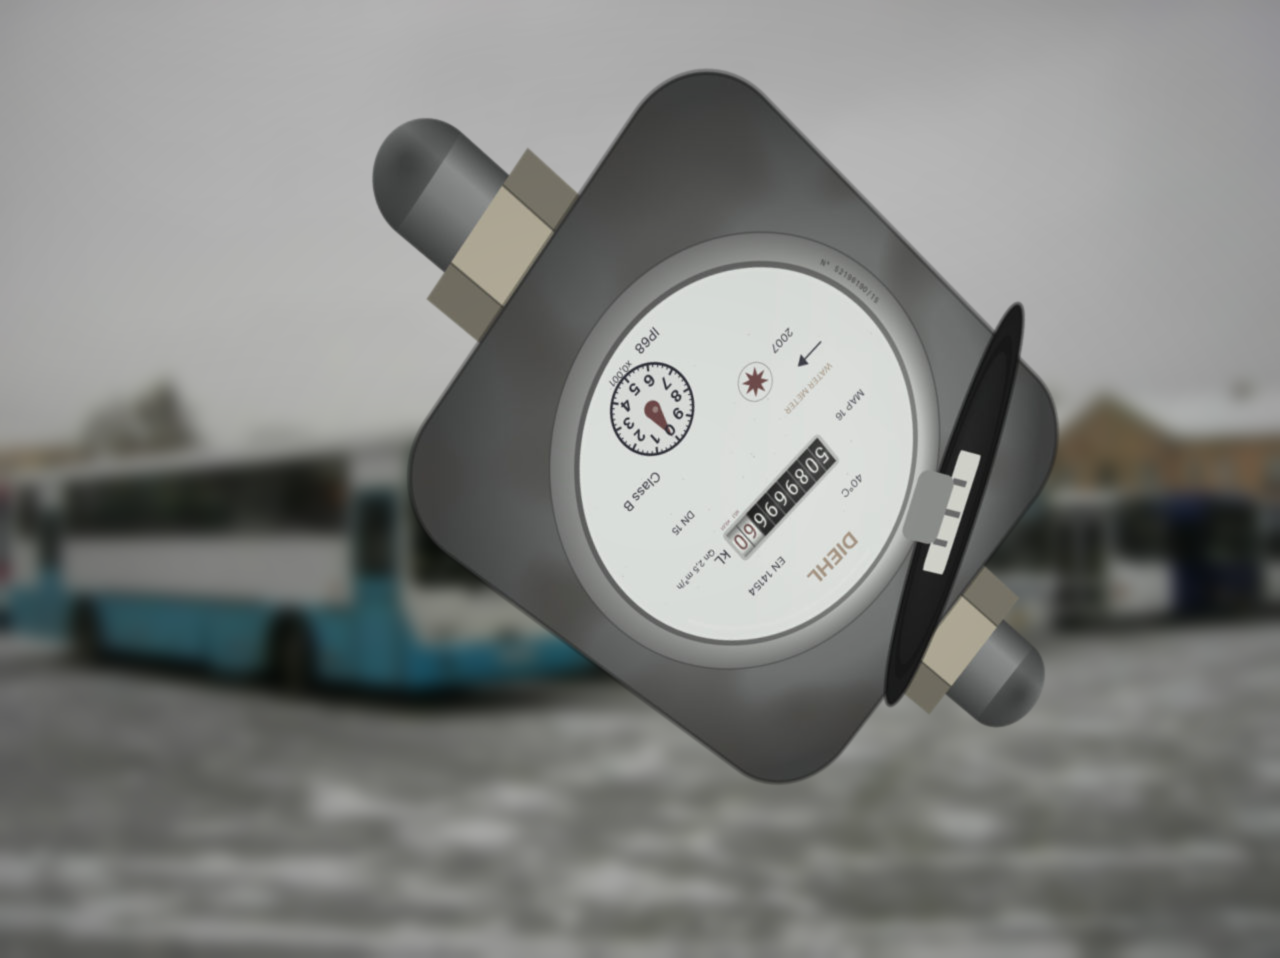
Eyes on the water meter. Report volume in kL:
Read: 5089696.600 kL
